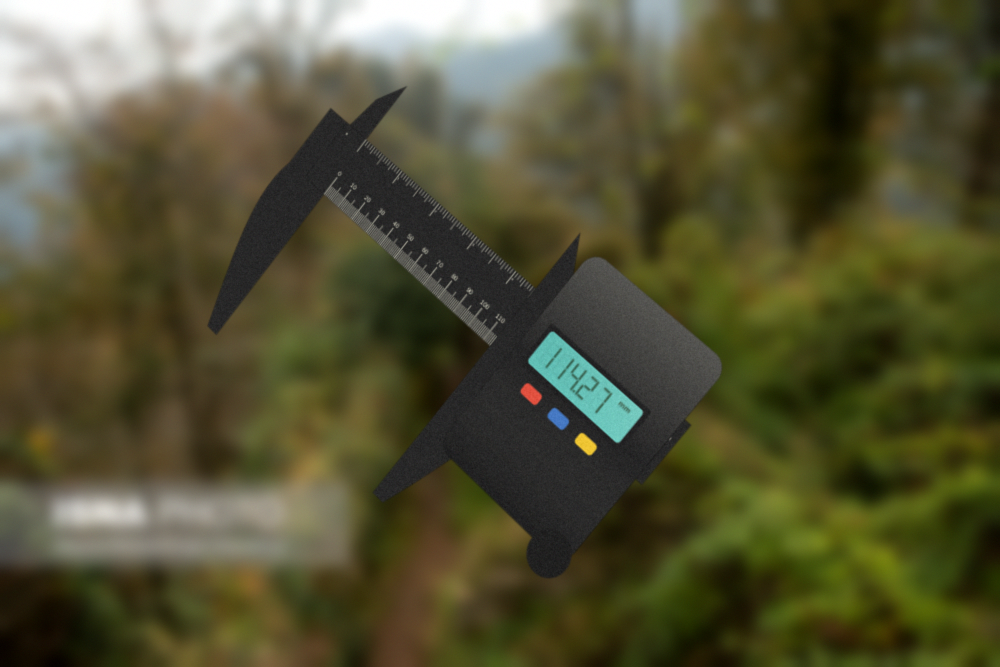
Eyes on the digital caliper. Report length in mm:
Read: 114.27 mm
